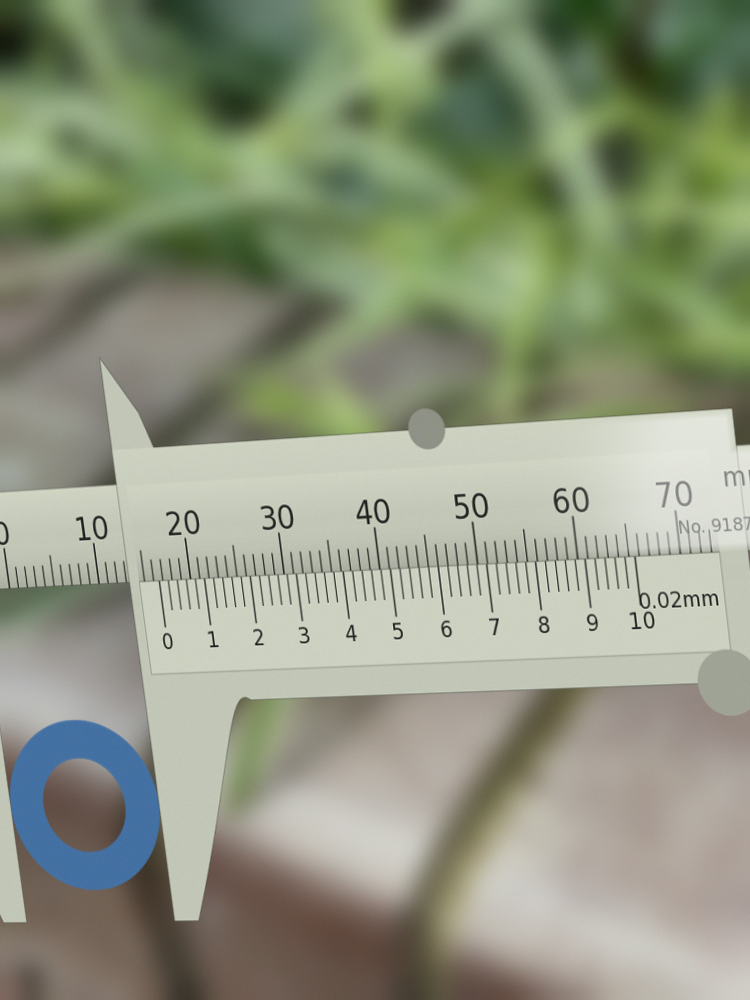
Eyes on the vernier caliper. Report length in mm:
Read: 16.6 mm
